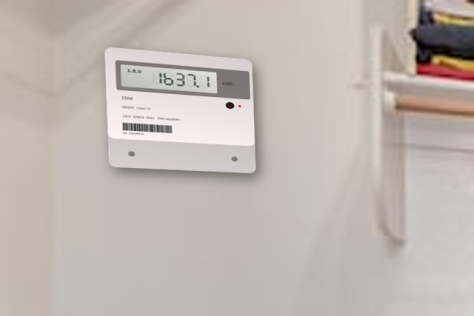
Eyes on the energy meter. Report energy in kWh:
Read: 1637.1 kWh
